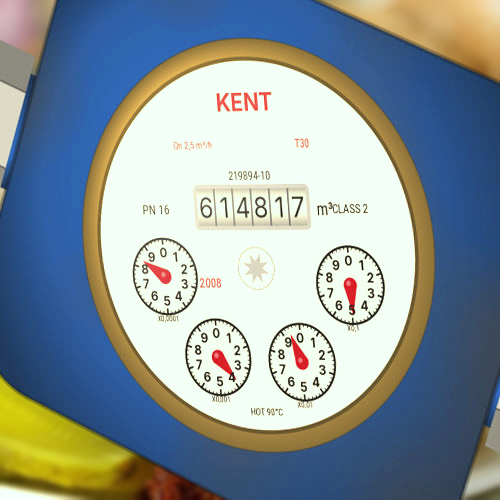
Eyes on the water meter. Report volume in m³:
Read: 614817.4938 m³
